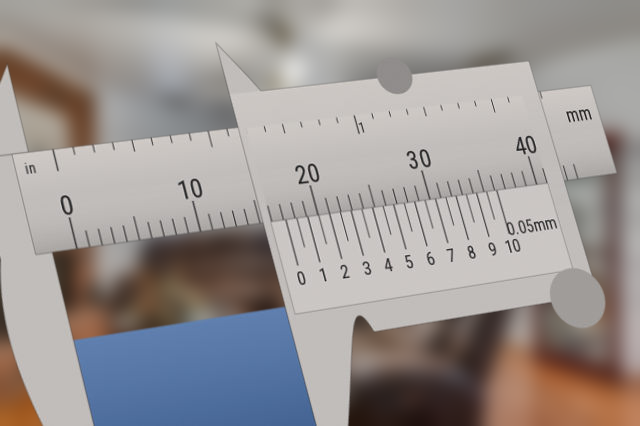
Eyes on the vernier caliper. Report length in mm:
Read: 17.2 mm
